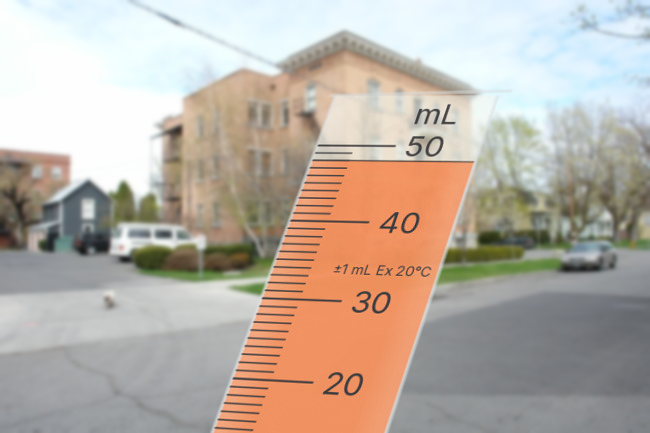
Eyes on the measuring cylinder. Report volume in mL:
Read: 48 mL
